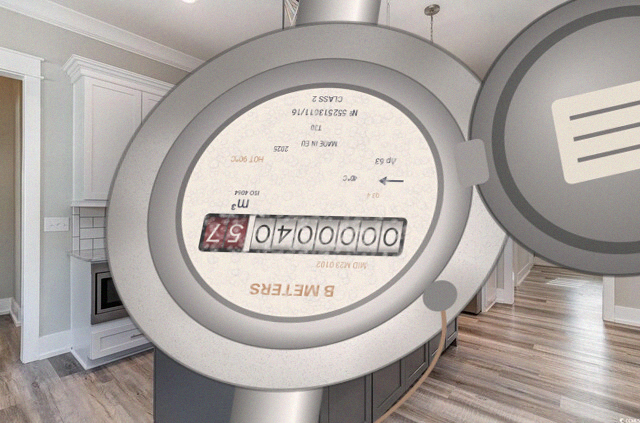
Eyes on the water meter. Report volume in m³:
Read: 40.57 m³
